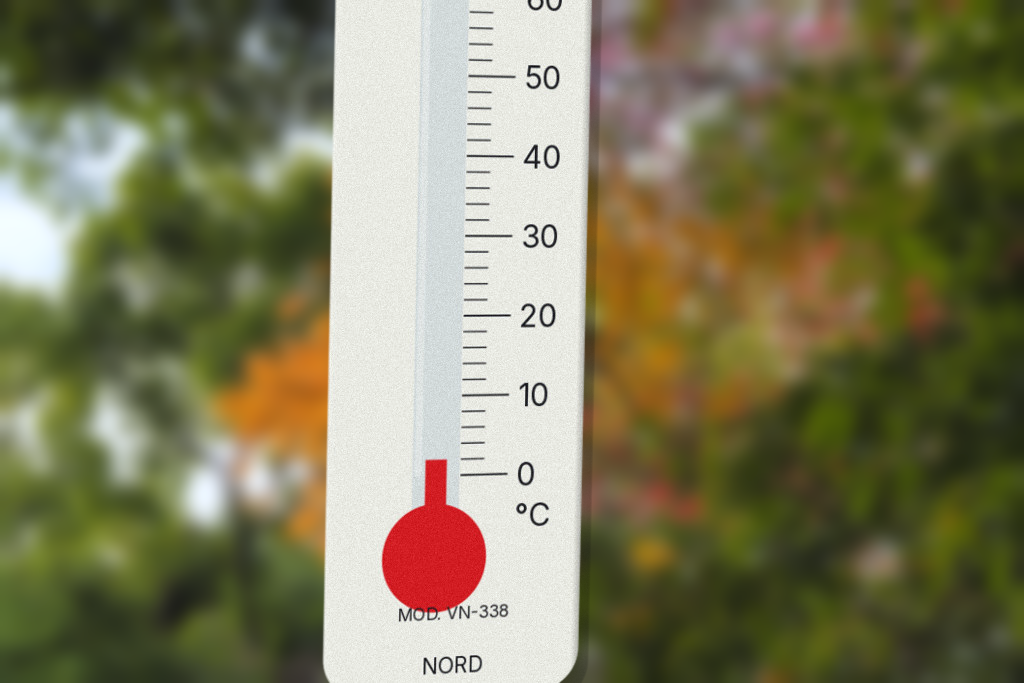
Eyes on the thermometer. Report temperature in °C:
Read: 2 °C
